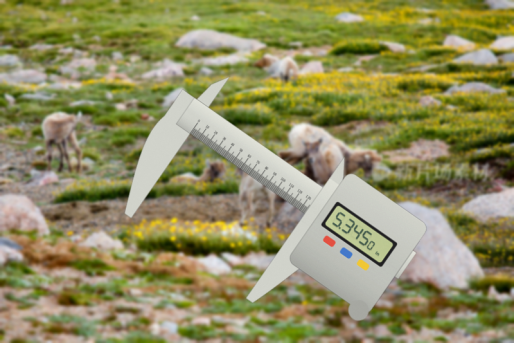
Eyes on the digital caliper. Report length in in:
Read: 5.3450 in
